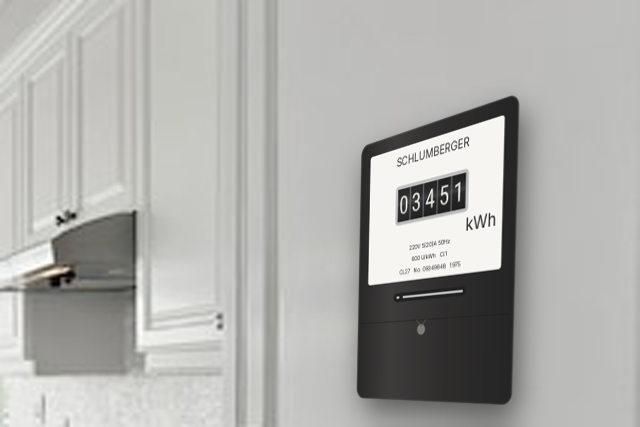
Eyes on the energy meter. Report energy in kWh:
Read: 3451 kWh
